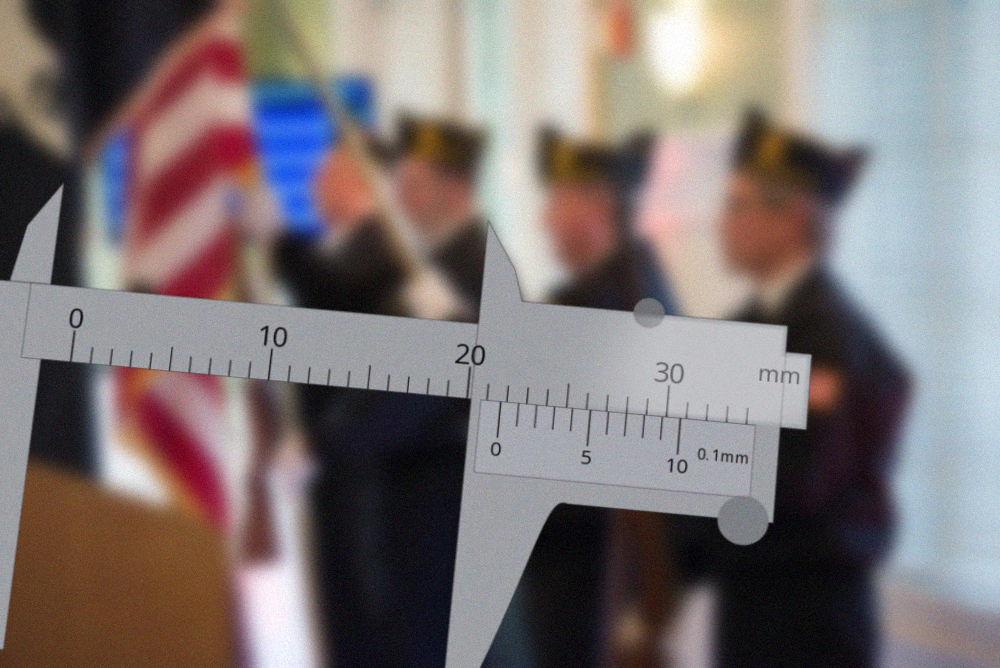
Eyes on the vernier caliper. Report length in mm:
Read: 21.7 mm
